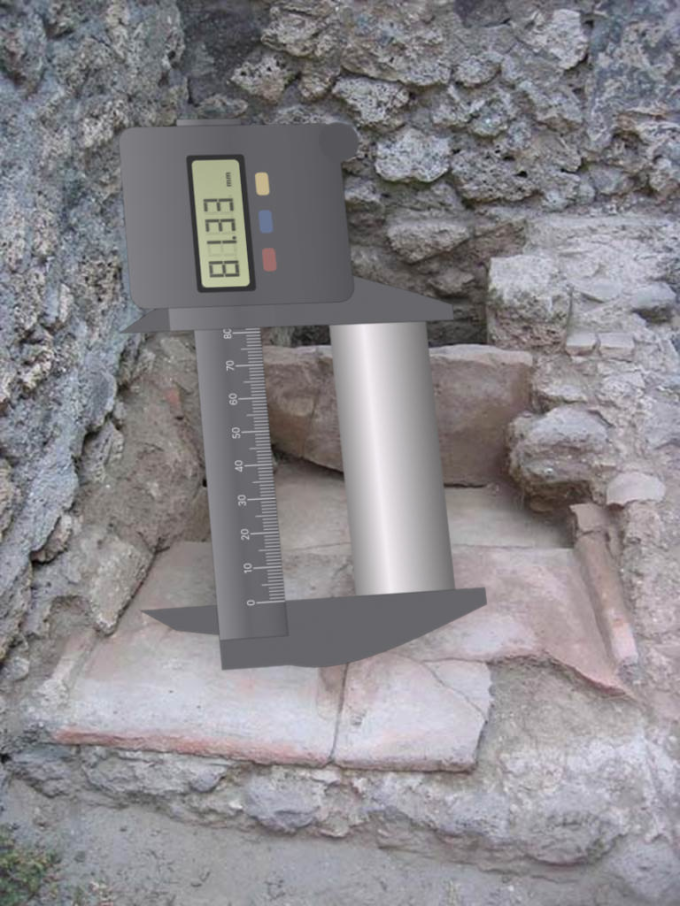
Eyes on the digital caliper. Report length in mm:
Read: 81.33 mm
